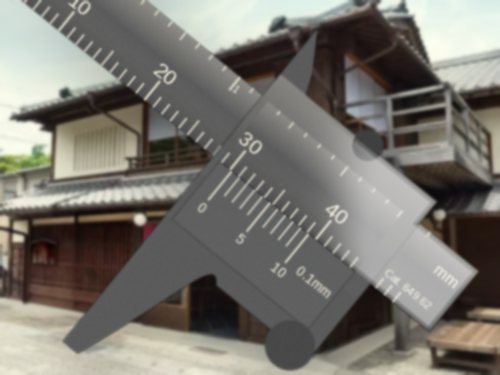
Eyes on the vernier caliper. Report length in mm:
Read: 30.2 mm
